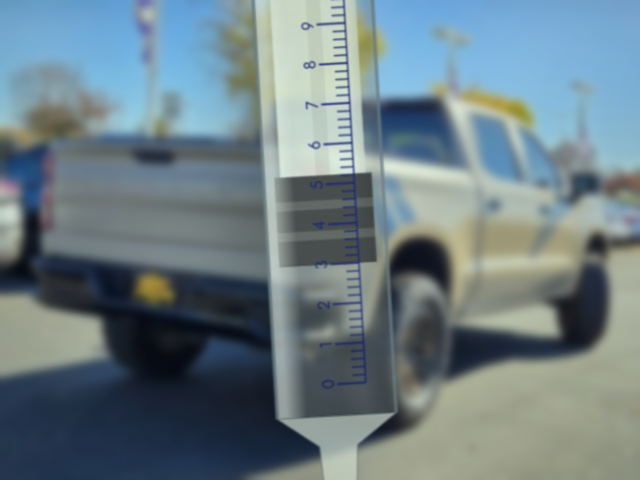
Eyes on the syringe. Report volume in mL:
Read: 3 mL
